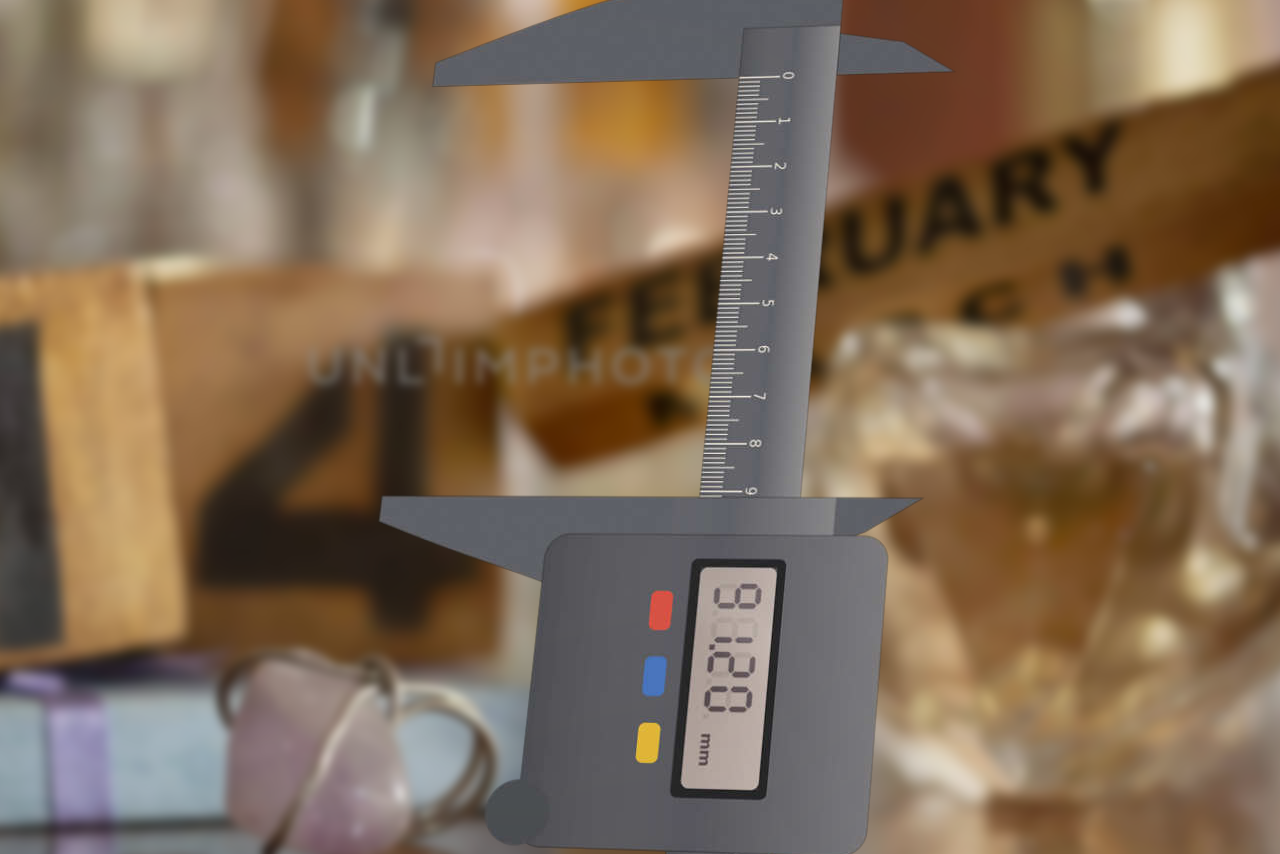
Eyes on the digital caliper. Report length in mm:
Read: 91.20 mm
